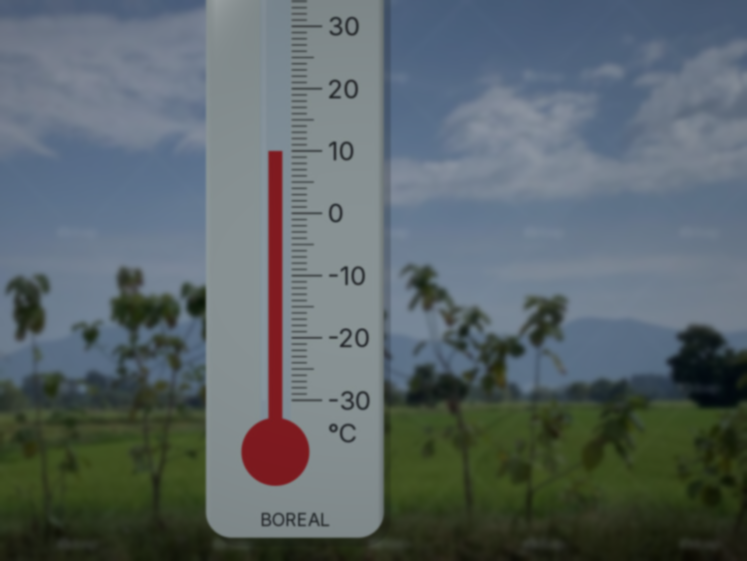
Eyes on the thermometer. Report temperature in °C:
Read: 10 °C
